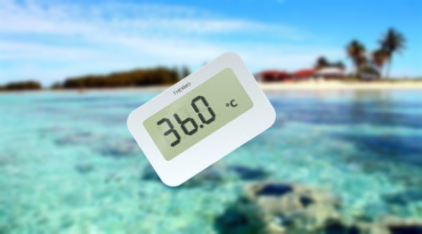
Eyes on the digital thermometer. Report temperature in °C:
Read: 36.0 °C
